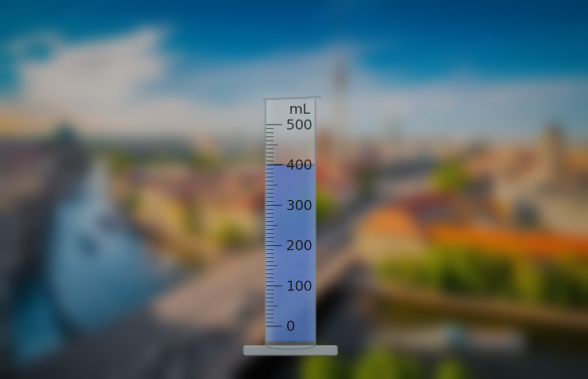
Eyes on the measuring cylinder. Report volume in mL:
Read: 400 mL
